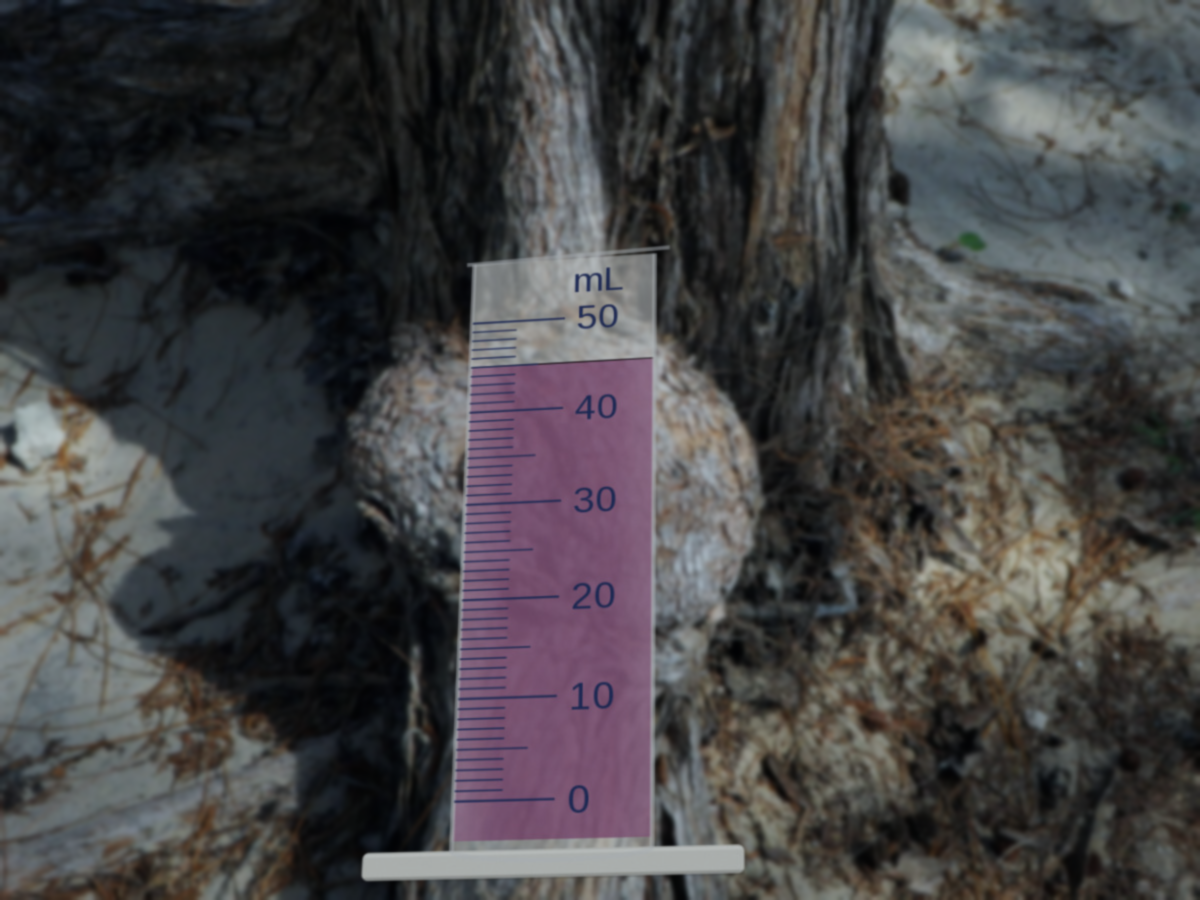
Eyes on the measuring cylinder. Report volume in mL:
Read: 45 mL
